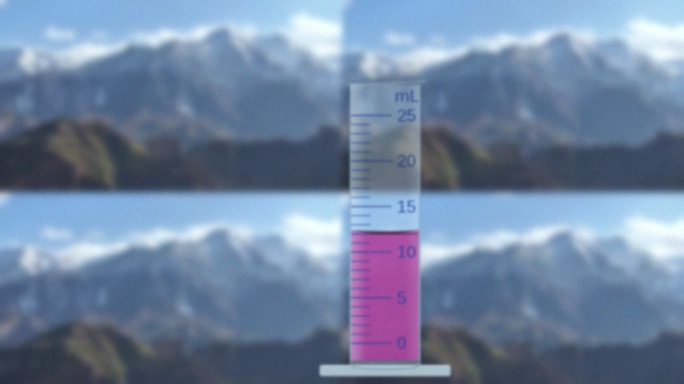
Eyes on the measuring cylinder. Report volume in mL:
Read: 12 mL
